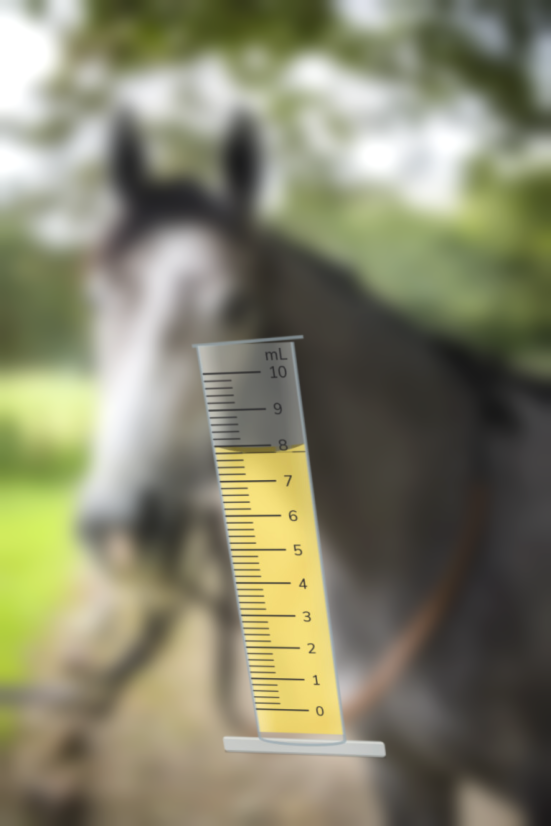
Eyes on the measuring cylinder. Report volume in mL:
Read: 7.8 mL
